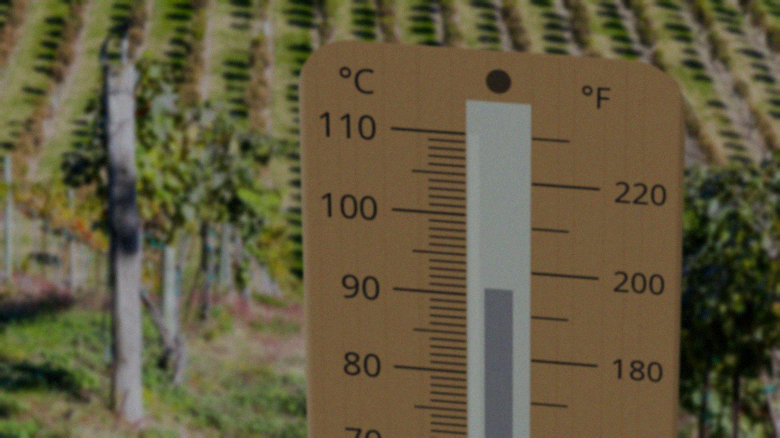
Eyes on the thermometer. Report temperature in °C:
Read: 91 °C
